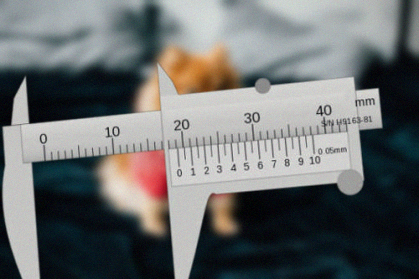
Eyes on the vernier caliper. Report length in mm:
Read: 19.2 mm
